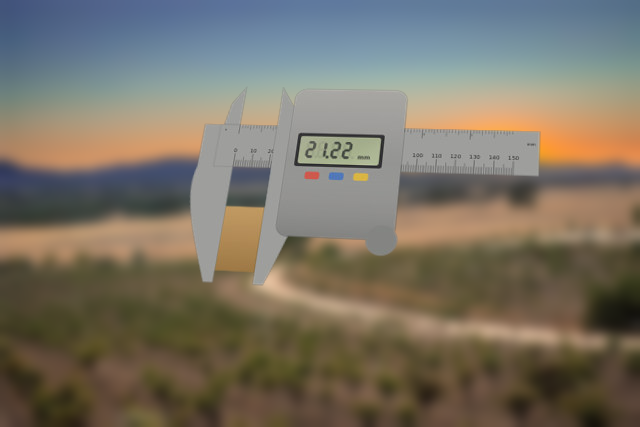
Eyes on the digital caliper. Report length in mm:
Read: 21.22 mm
